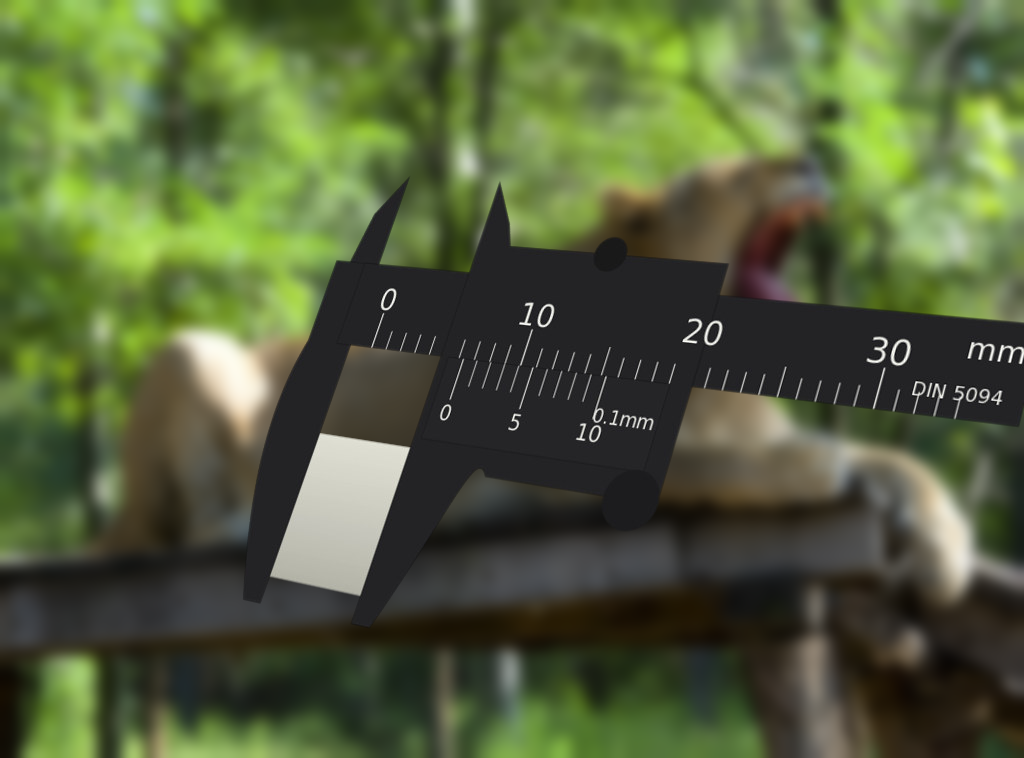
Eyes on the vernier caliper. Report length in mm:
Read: 6.3 mm
